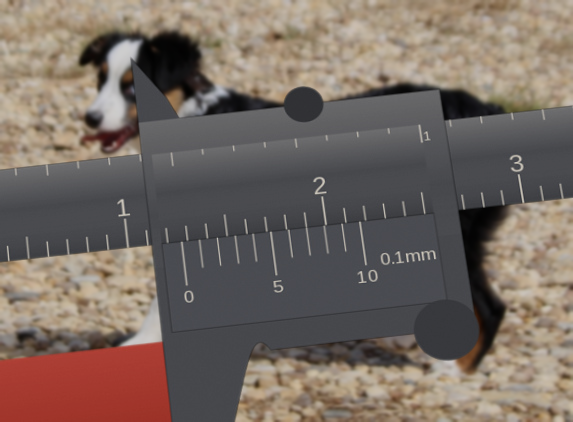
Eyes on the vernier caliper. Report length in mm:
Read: 12.7 mm
